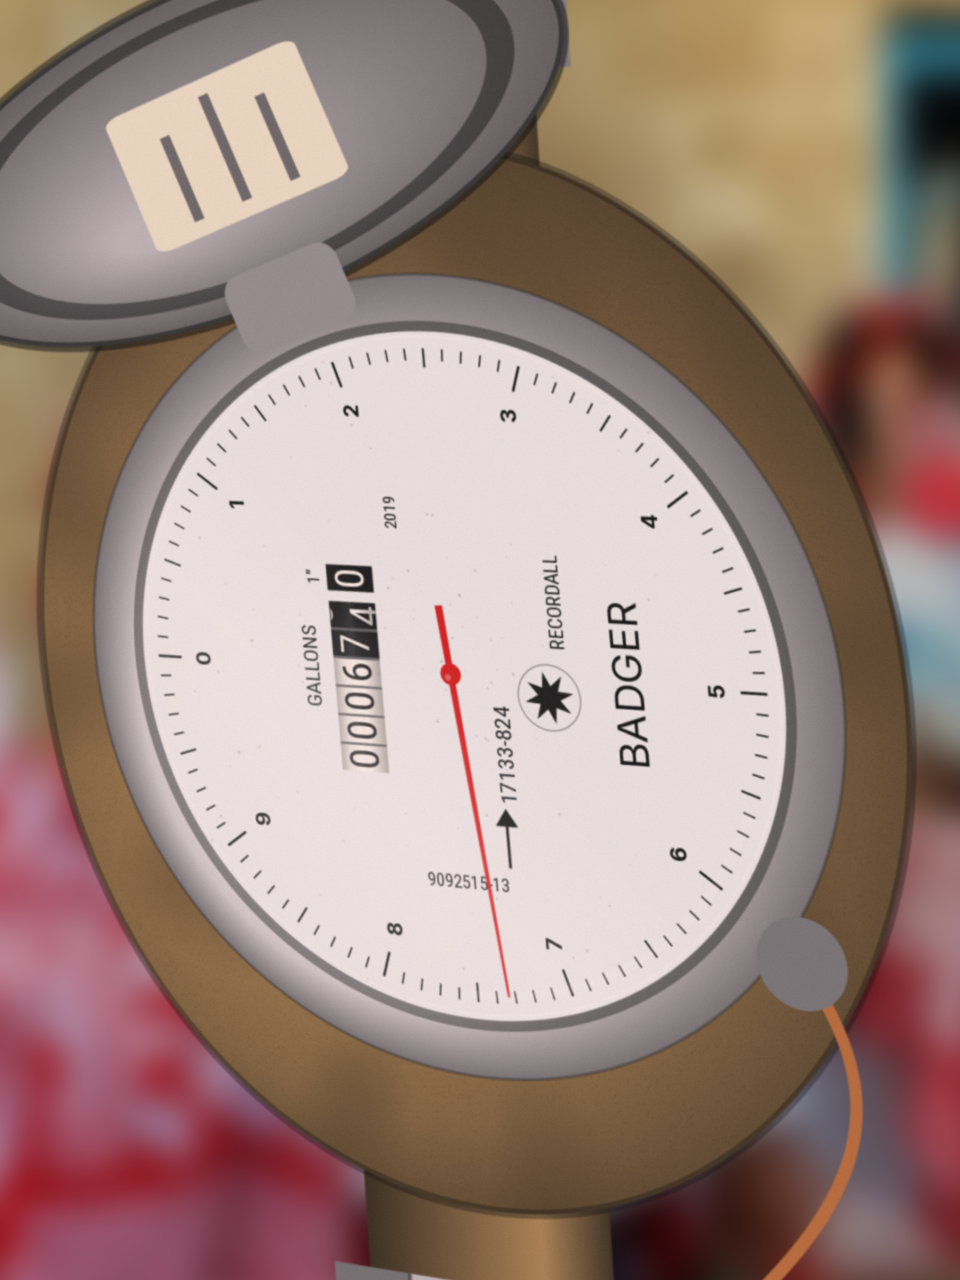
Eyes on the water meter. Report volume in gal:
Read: 6737.3 gal
